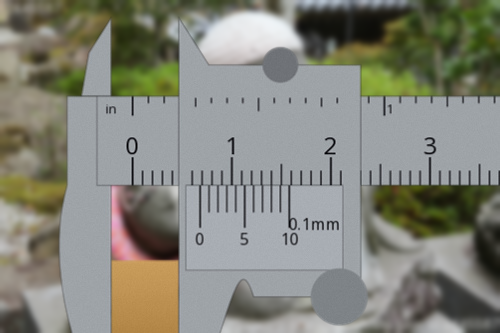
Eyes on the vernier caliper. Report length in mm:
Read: 6.8 mm
